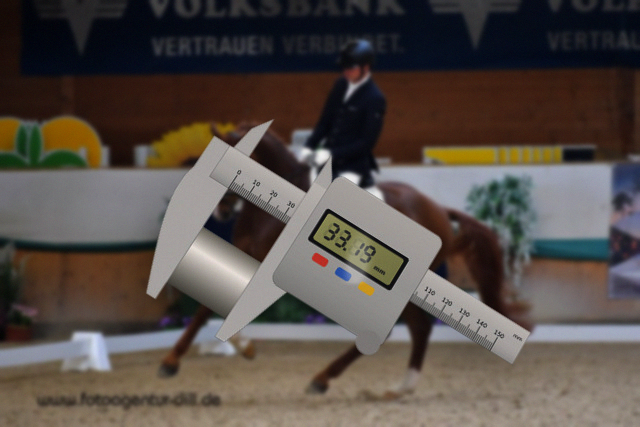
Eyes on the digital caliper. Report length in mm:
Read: 33.19 mm
